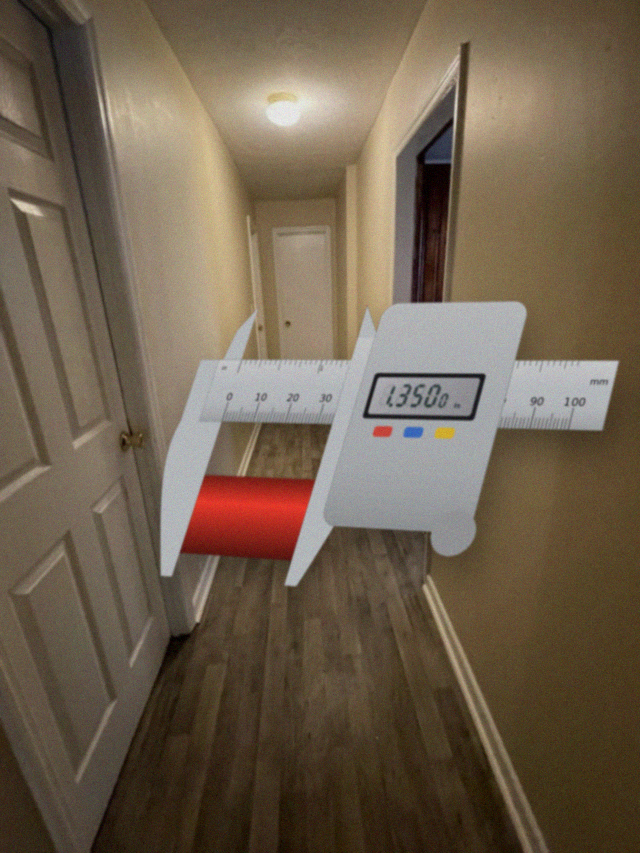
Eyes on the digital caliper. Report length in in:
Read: 1.3500 in
